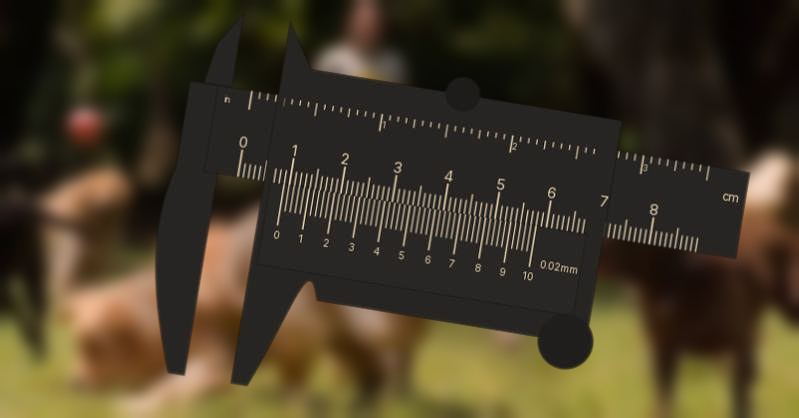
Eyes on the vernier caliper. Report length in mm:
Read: 9.0 mm
